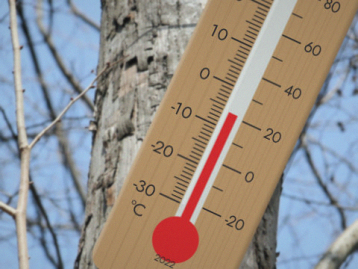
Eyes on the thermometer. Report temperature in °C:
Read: -6 °C
